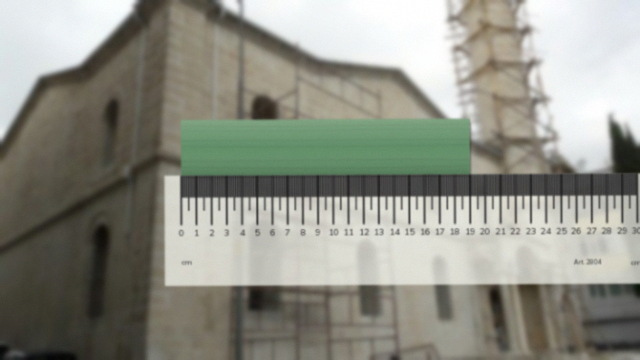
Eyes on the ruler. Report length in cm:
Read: 19 cm
